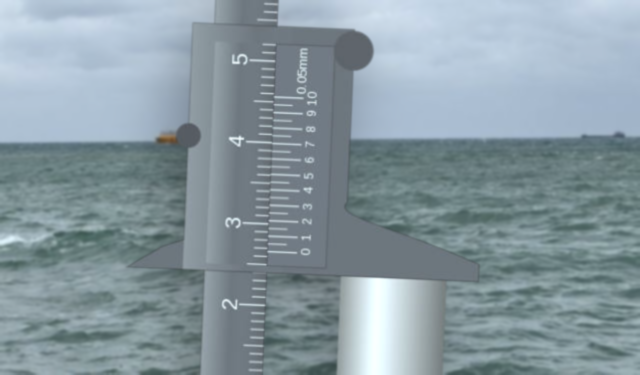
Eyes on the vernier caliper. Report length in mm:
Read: 26.6 mm
